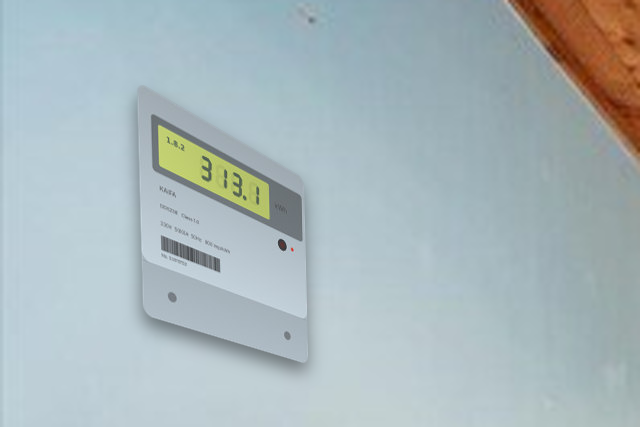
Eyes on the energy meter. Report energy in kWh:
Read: 313.1 kWh
